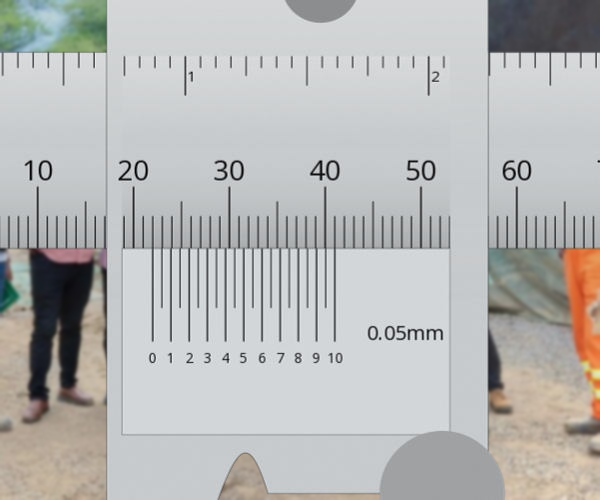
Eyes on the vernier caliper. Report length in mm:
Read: 22.0 mm
